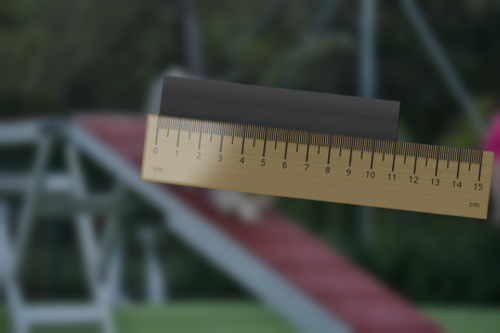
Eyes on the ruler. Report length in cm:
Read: 11 cm
